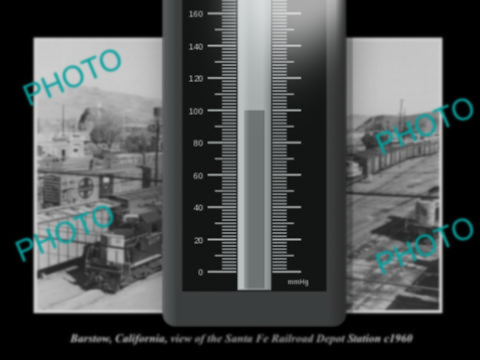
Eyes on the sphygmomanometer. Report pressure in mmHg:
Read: 100 mmHg
